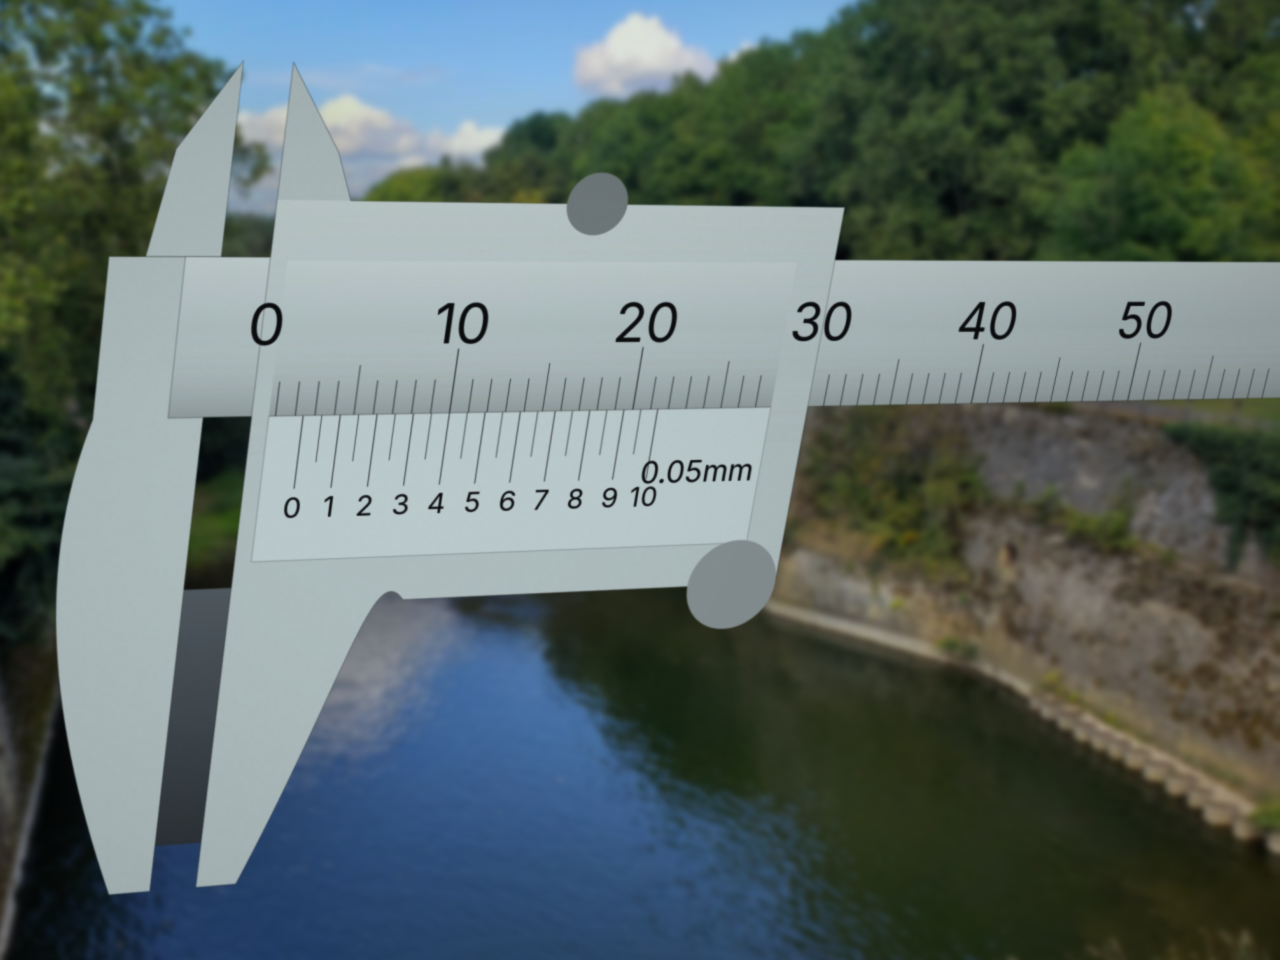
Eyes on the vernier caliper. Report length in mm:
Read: 2.4 mm
